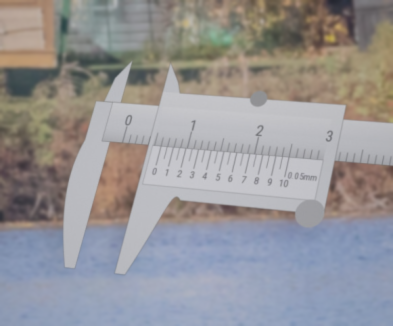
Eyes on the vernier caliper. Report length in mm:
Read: 6.0 mm
